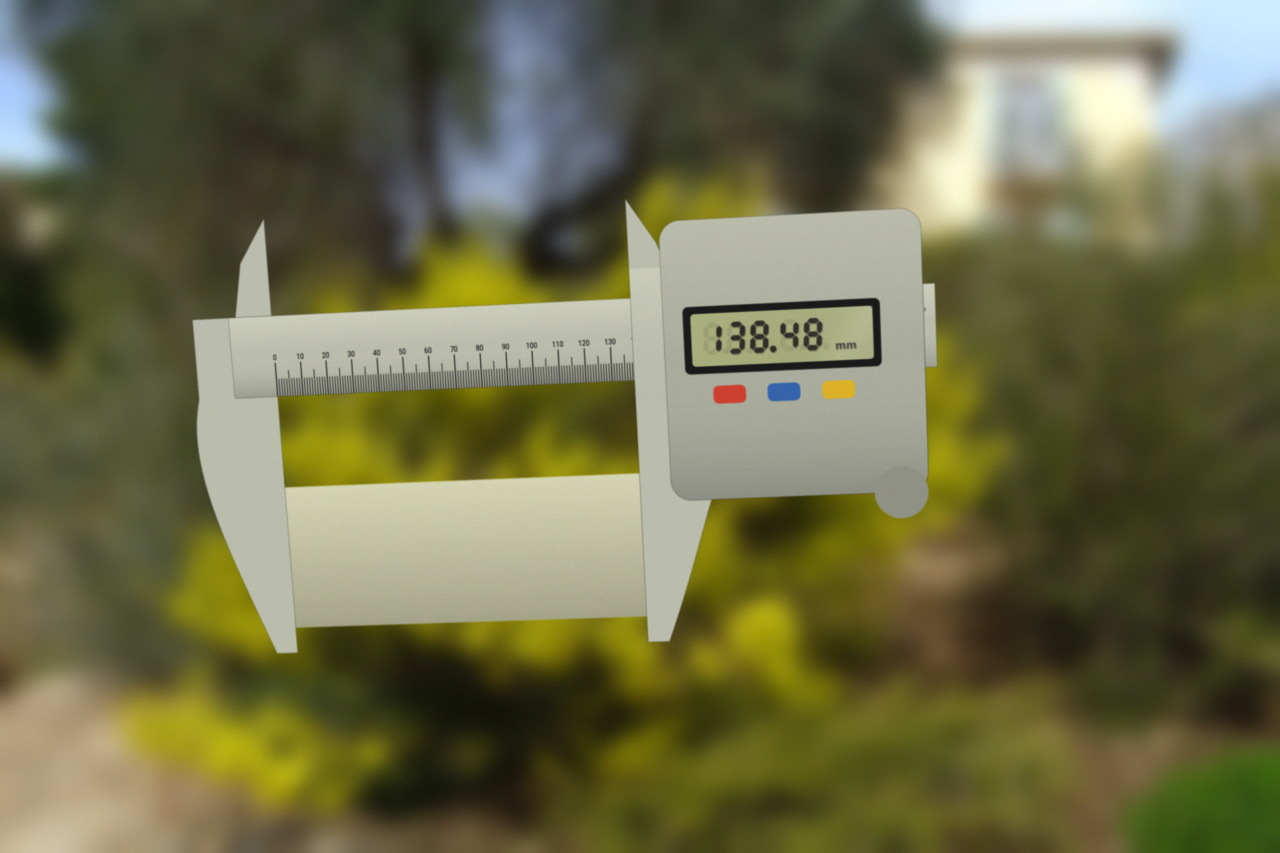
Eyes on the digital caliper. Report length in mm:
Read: 138.48 mm
